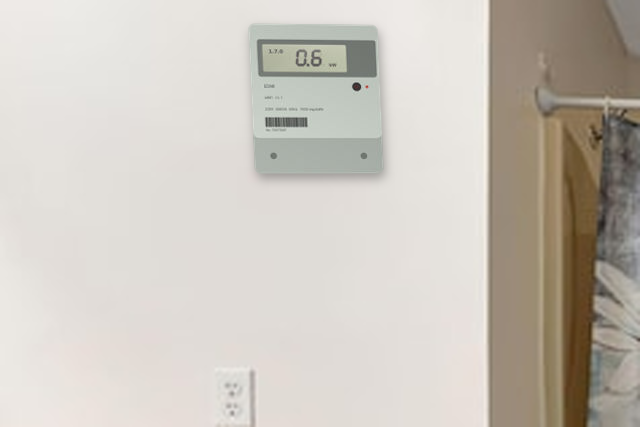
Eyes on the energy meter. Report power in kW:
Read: 0.6 kW
